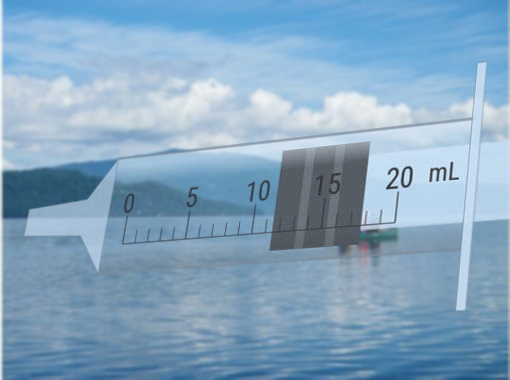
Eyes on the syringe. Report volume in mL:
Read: 11.5 mL
